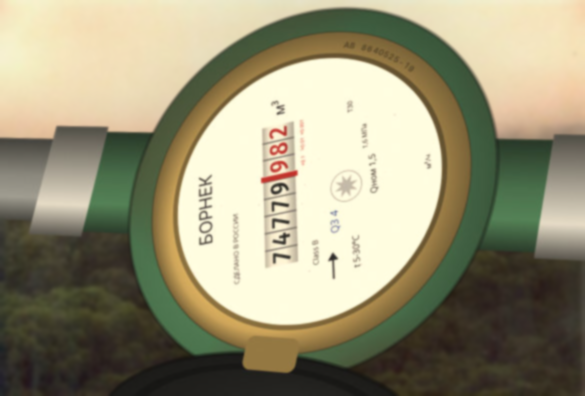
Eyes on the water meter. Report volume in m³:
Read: 74779.982 m³
